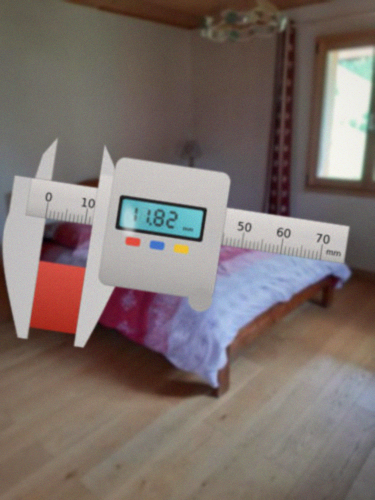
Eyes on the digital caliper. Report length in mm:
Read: 11.82 mm
